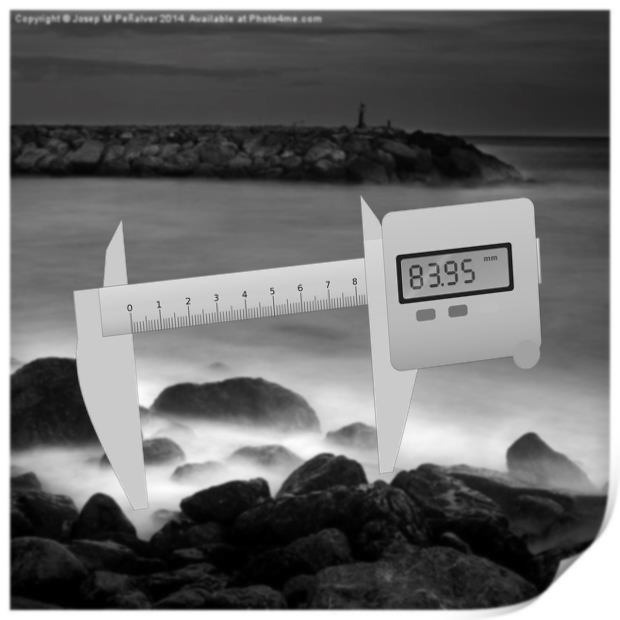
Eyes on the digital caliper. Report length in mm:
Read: 83.95 mm
